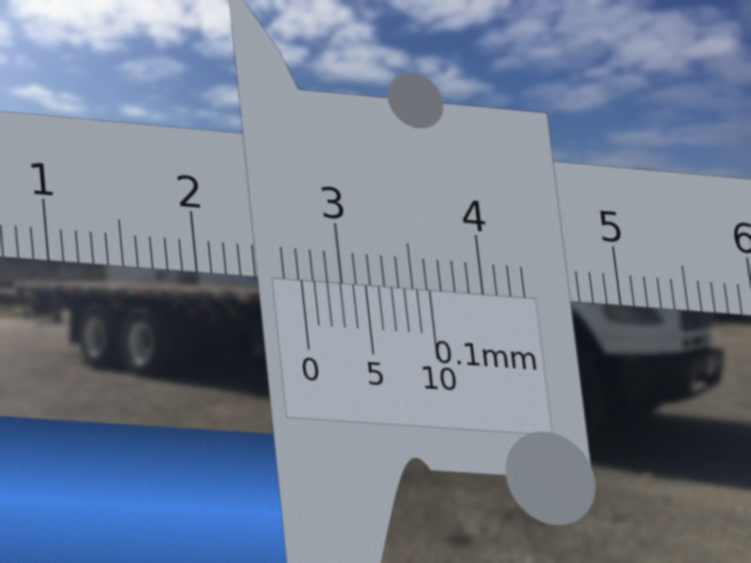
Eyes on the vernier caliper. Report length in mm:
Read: 27.2 mm
